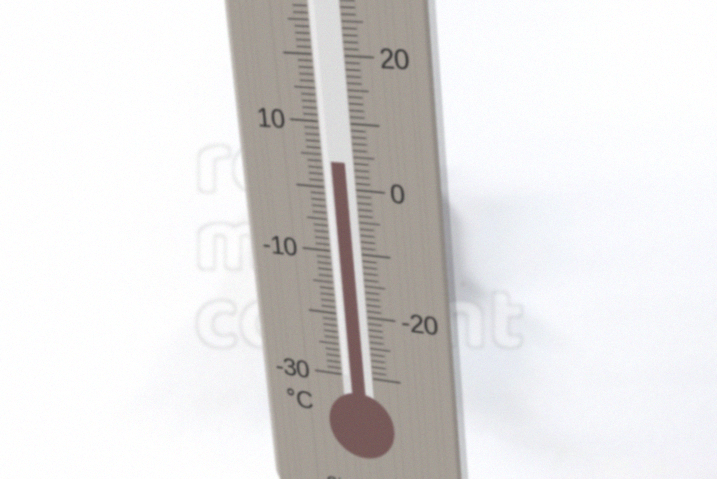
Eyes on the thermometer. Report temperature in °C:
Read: 4 °C
